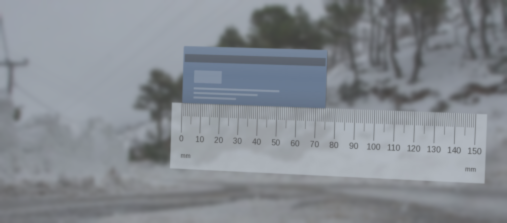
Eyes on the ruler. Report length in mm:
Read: 75 mm
